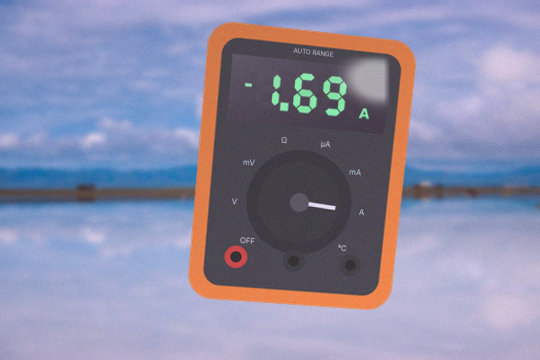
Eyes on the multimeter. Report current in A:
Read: -1.69 A
